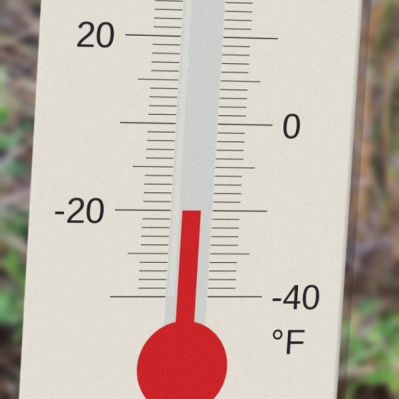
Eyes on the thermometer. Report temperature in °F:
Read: -20 °F
